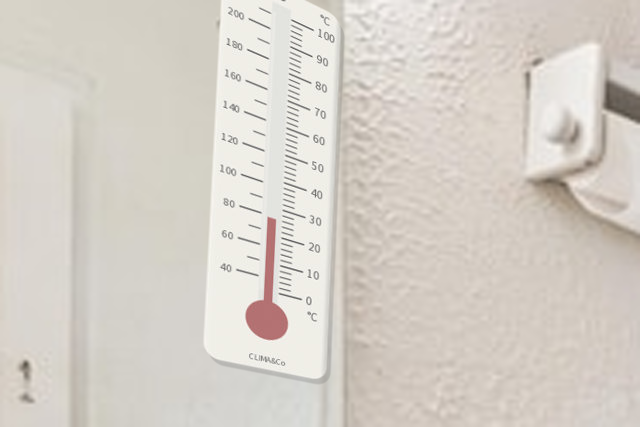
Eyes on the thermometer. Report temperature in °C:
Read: 26 °C
